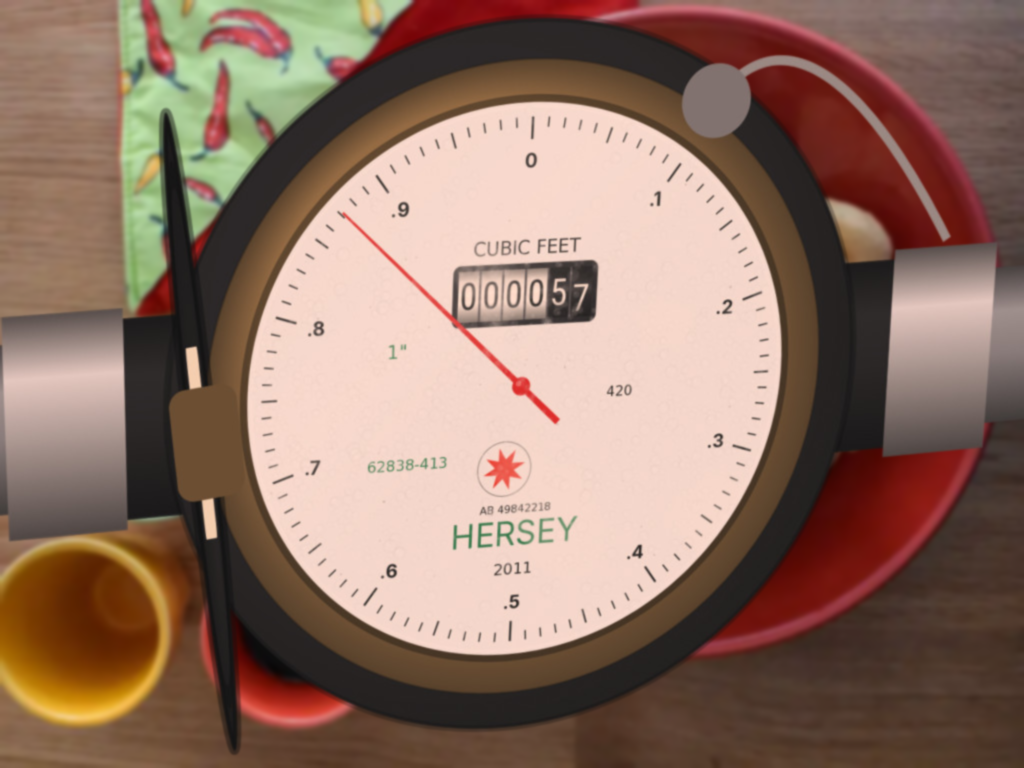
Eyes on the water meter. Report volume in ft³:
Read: 56.87 ft³
